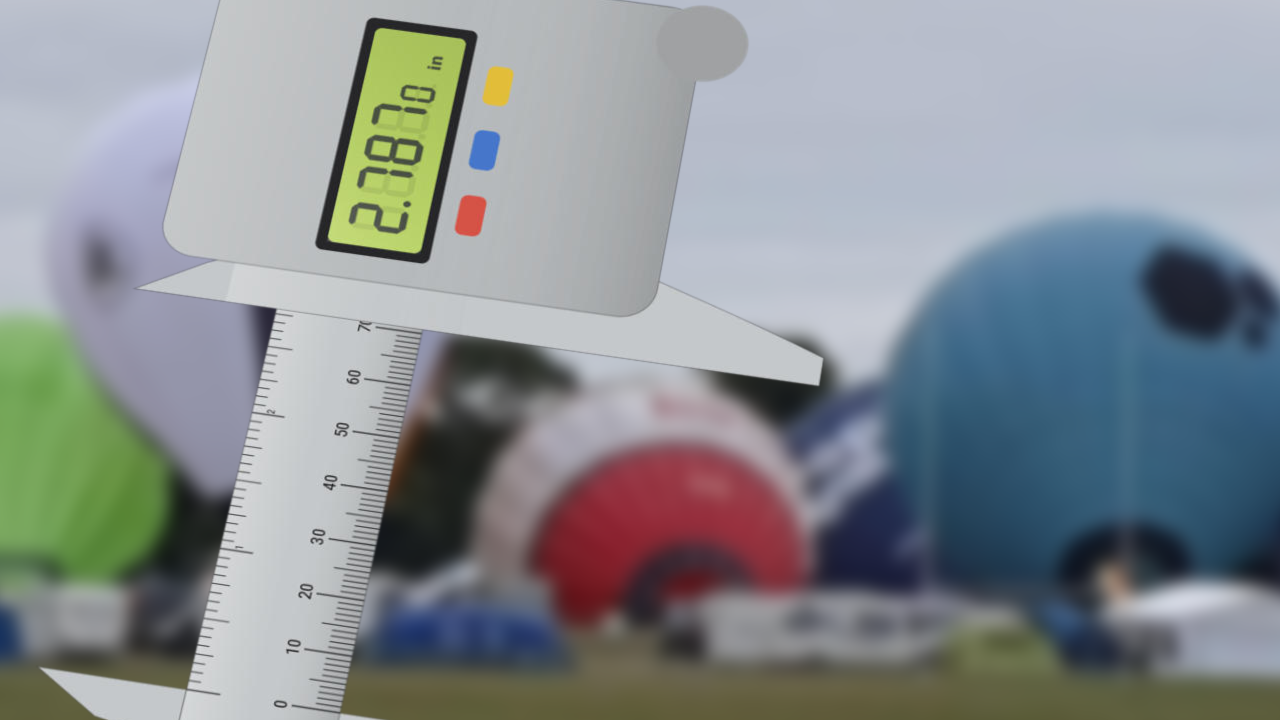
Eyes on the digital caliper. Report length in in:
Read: 2.7870 in
